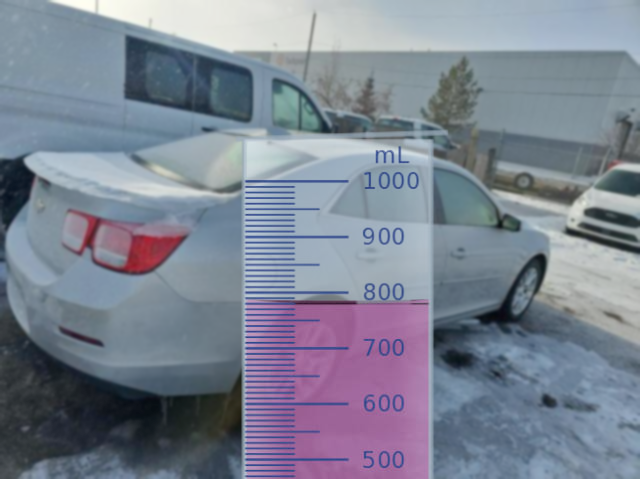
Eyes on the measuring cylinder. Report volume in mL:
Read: 780 mL
